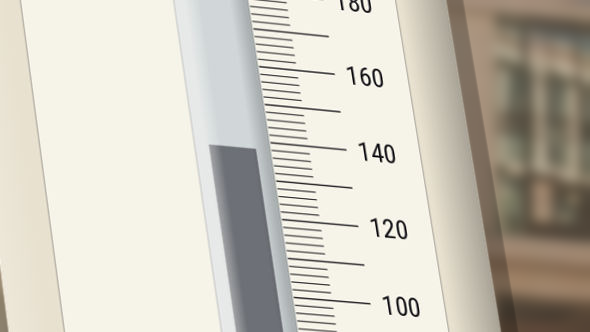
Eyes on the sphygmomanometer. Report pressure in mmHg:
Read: 138 mmHg
